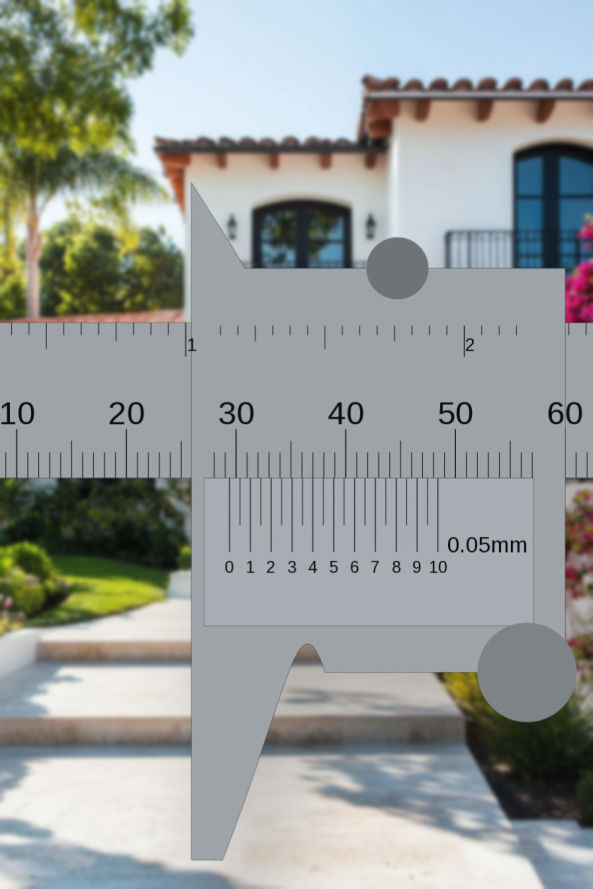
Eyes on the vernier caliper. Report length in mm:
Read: 29.4 mm
